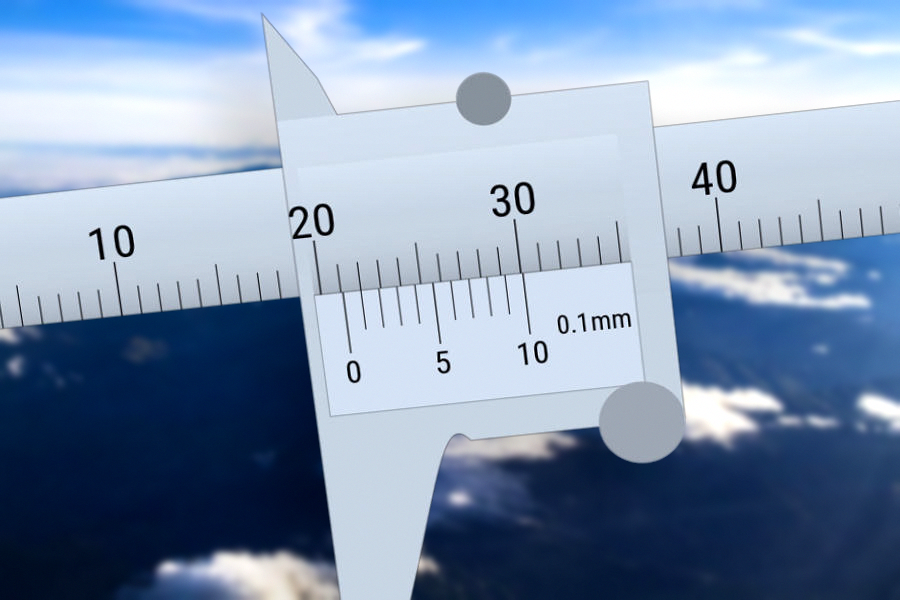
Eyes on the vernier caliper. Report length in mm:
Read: 21.1 mm
